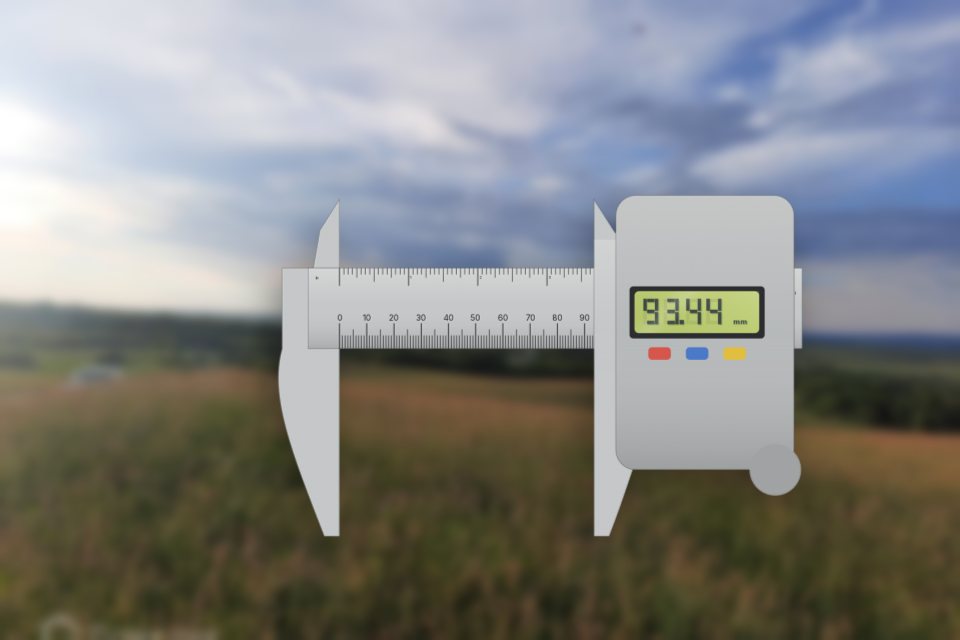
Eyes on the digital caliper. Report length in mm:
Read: 93.44 mm
